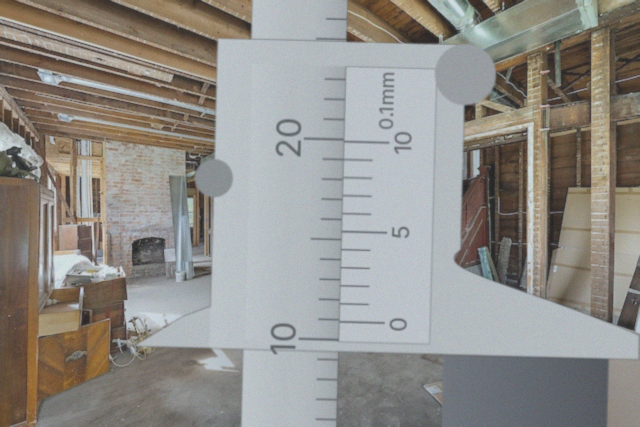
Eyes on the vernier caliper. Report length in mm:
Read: 10.9 mm
